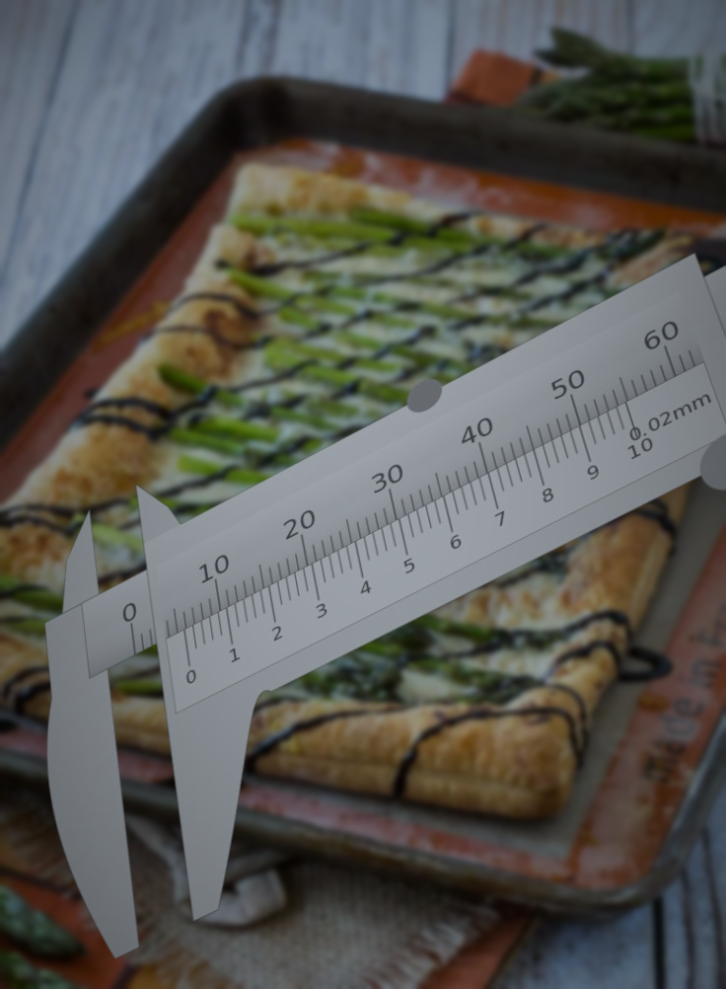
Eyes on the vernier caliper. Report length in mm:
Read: 5.8 mm
